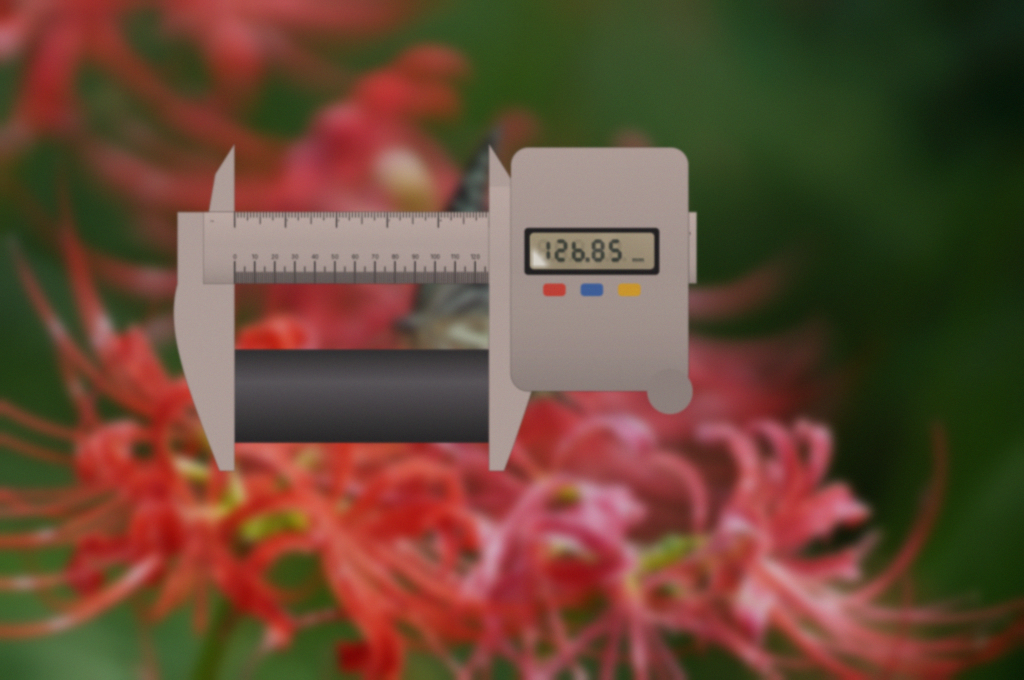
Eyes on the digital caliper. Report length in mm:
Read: 126.85 mm
